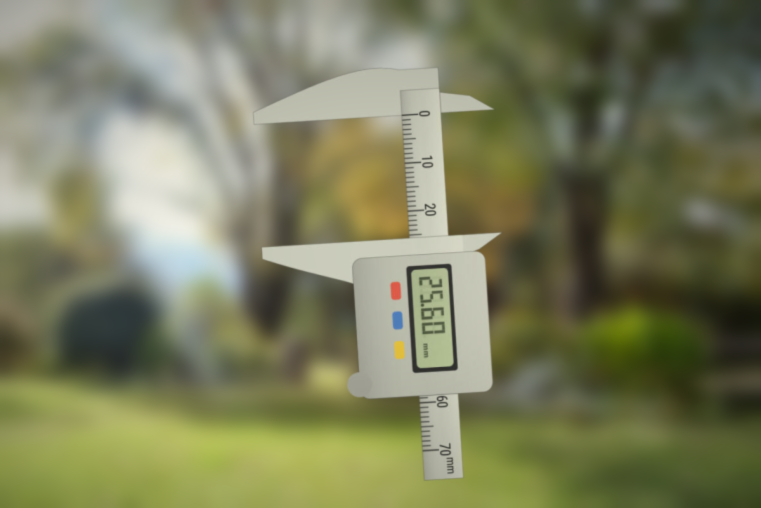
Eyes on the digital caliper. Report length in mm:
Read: 25.60 mm
